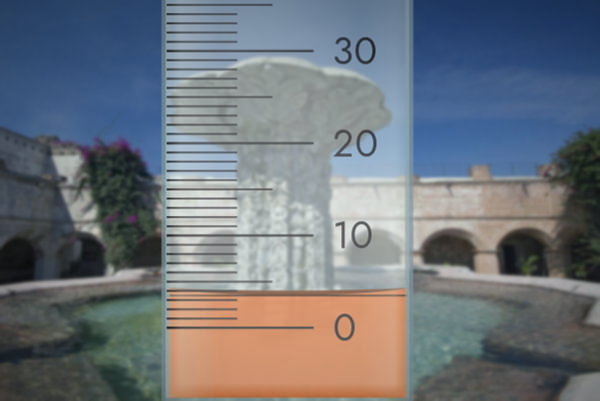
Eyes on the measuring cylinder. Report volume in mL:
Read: 3.5 mL
